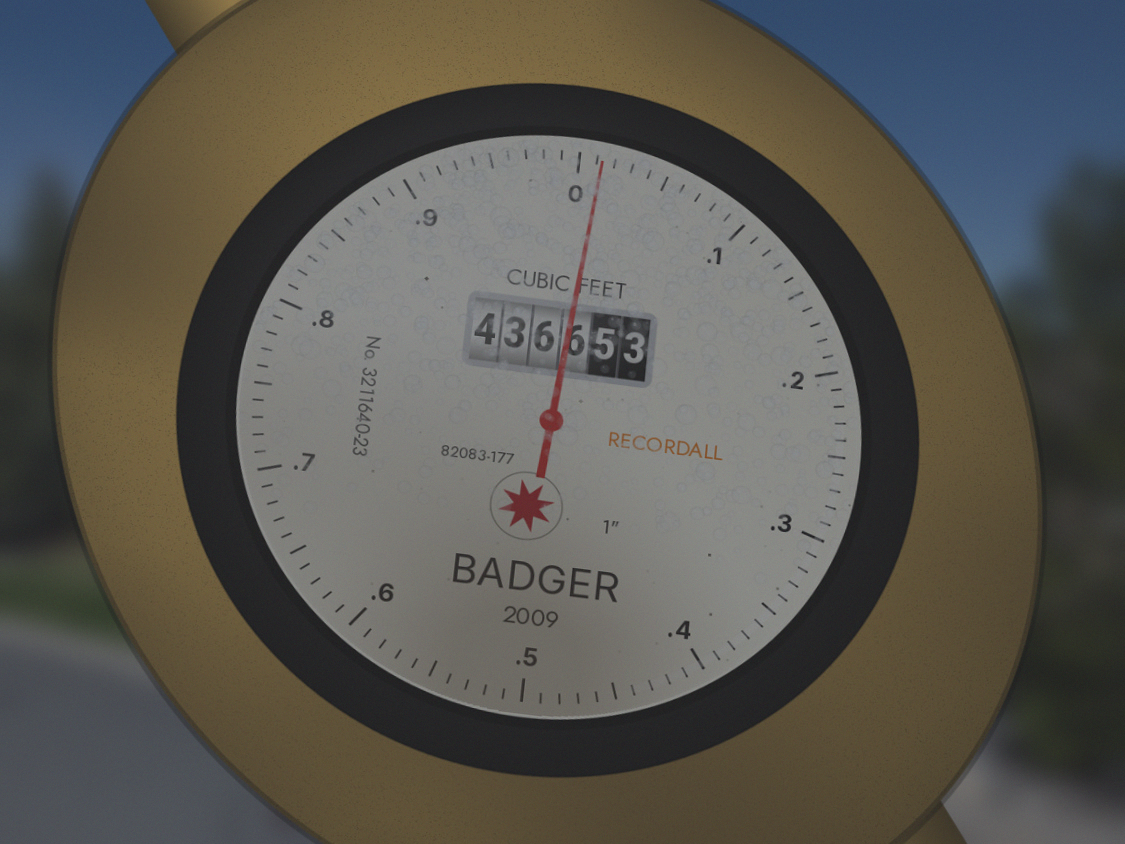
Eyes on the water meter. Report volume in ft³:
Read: 436653.01 ft³
